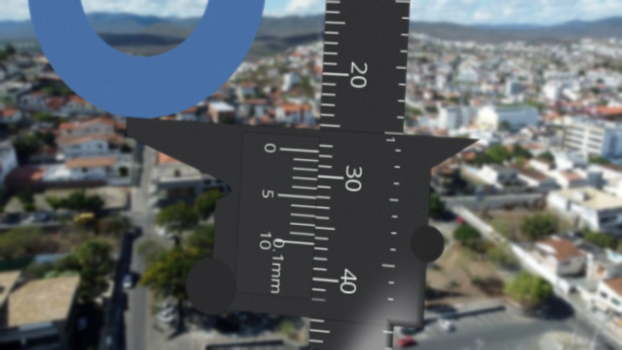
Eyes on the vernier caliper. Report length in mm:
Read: 27.6 mm
